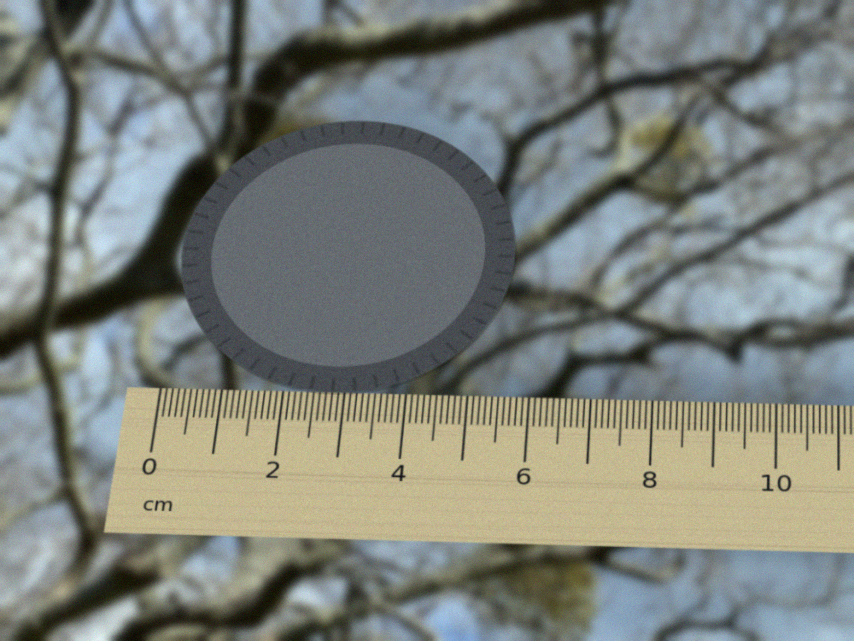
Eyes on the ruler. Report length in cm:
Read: 5.6 cm
